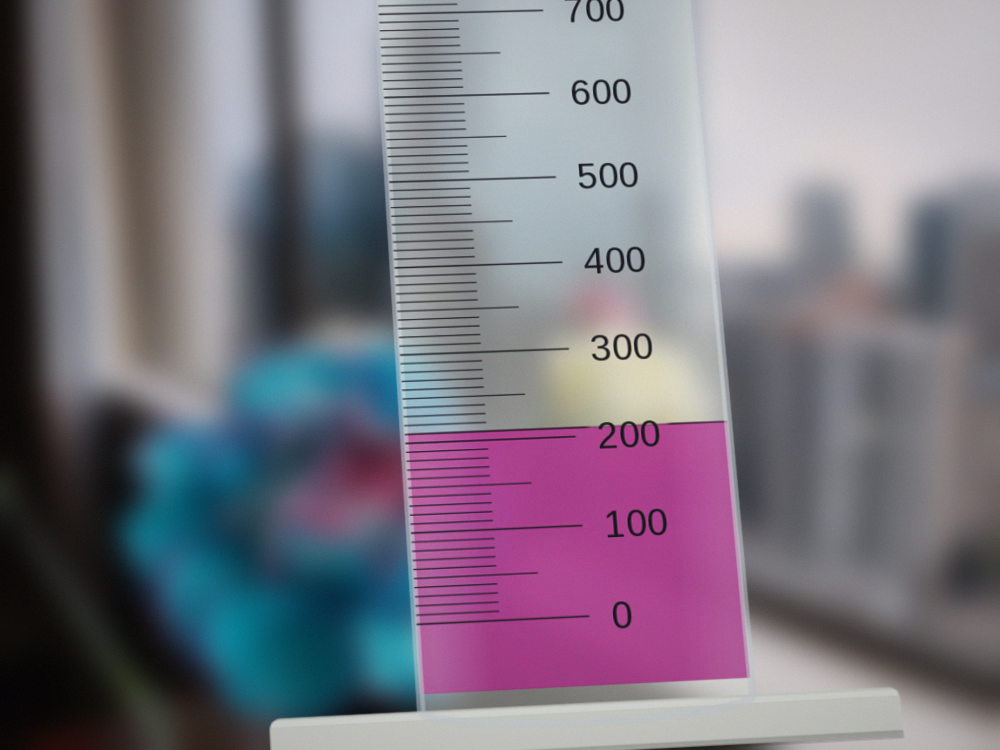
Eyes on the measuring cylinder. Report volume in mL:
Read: 210 mL
